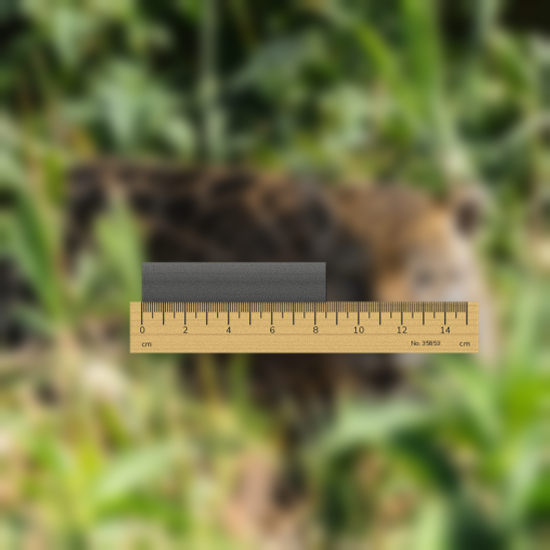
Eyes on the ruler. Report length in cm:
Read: 8.5 cm
